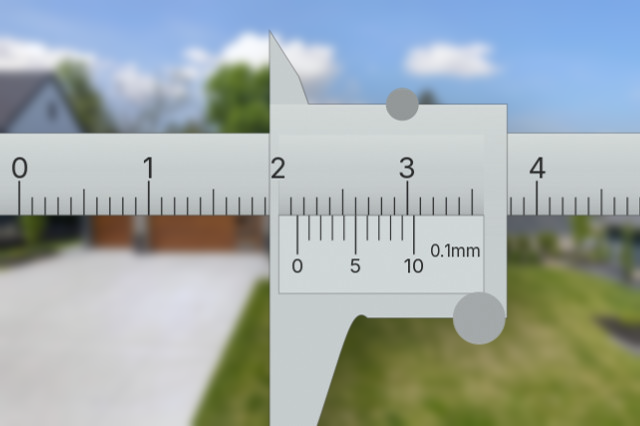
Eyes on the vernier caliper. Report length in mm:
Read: 21.5 mm
